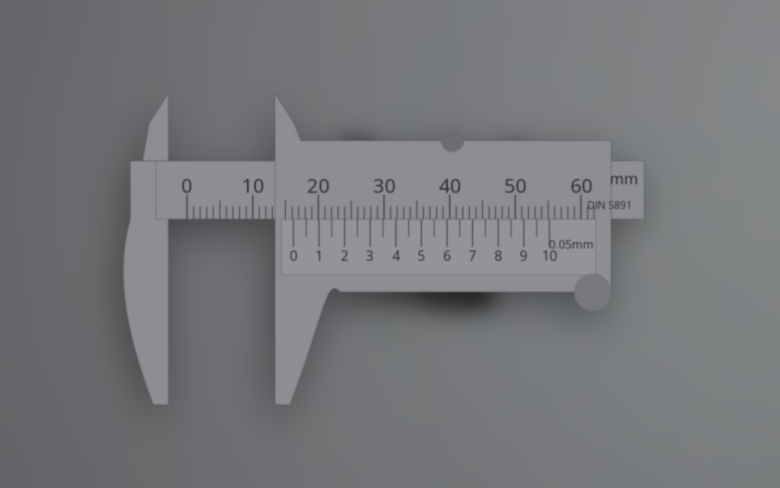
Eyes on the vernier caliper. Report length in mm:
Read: 16.2 mm
